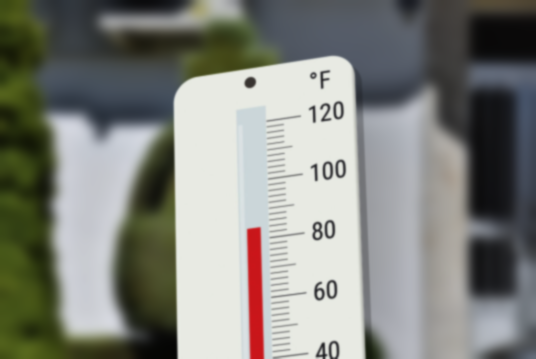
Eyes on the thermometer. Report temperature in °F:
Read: 84 °F
